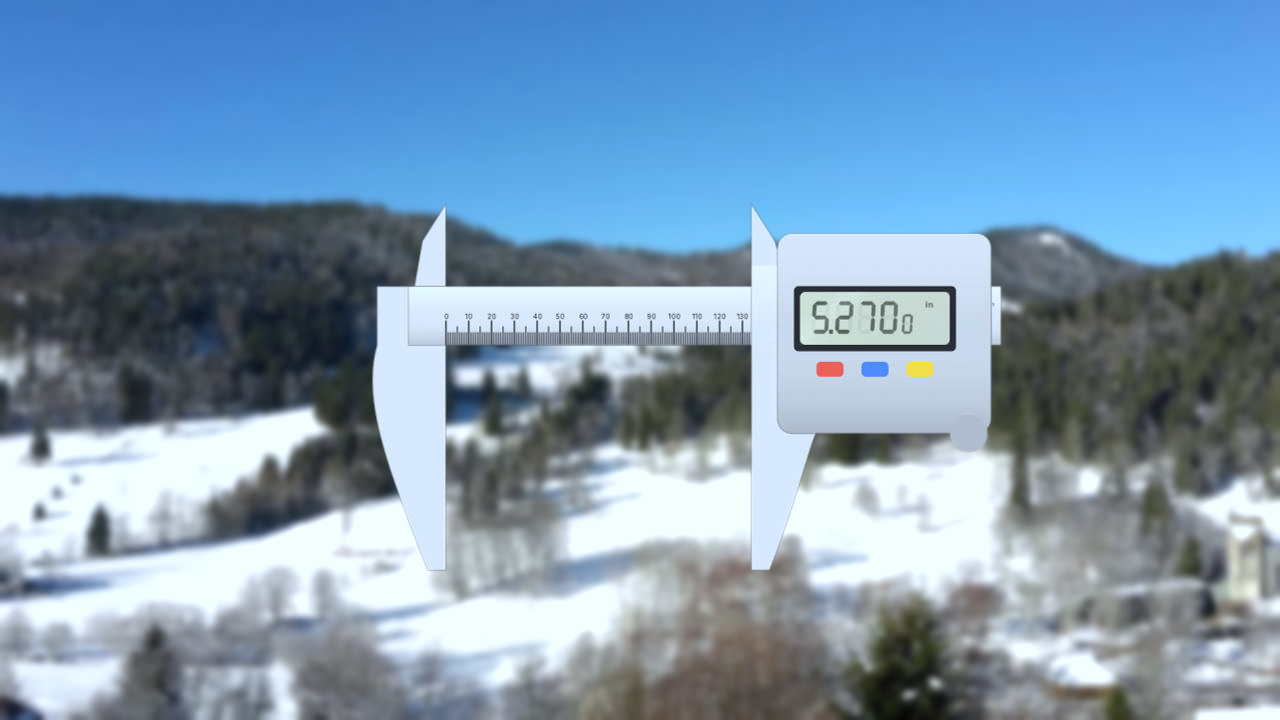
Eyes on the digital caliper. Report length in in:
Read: 5.2700 in
